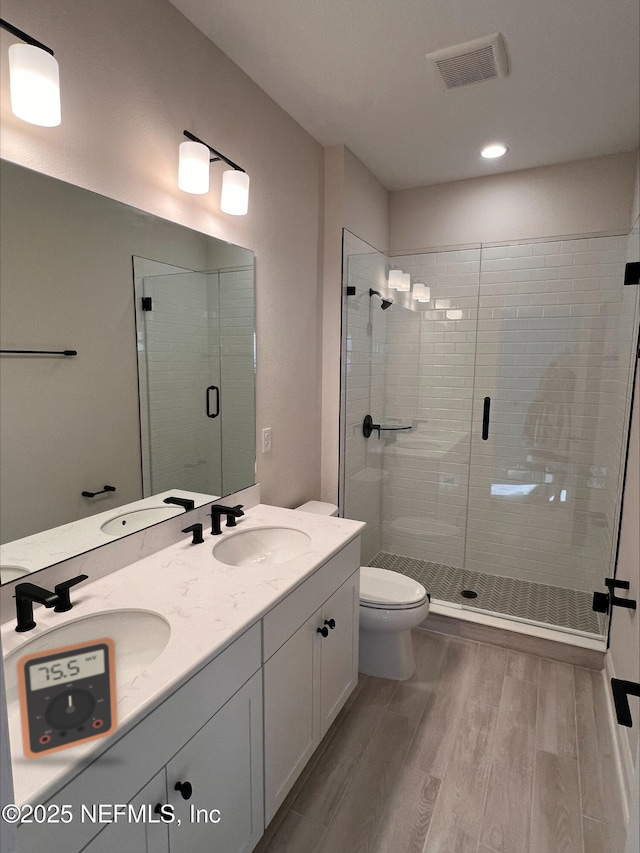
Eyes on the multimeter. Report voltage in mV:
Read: 75.5 mV
